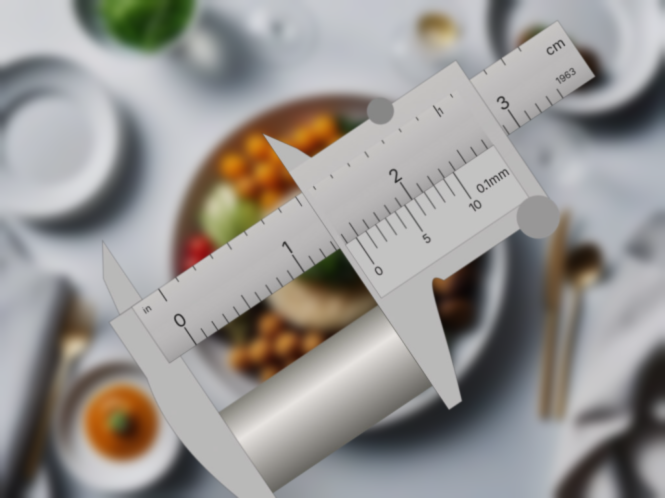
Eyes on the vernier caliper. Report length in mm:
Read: 14.8 mm
